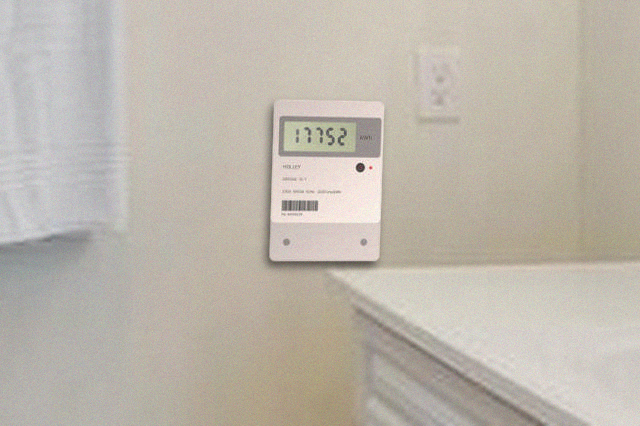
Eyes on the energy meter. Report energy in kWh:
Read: 17752 kWh
